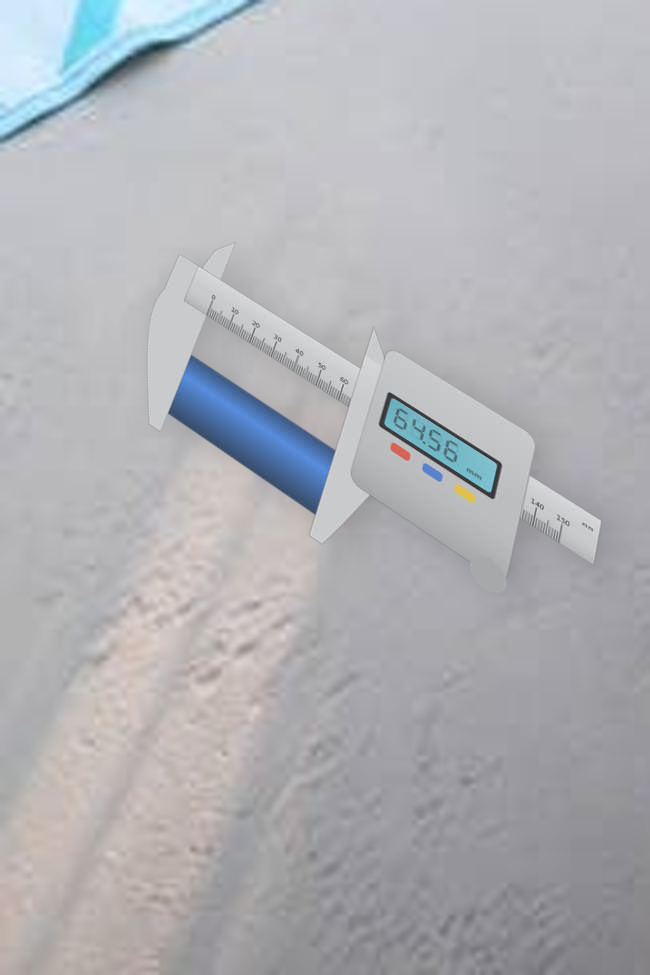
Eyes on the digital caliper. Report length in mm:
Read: 64.56 mm
